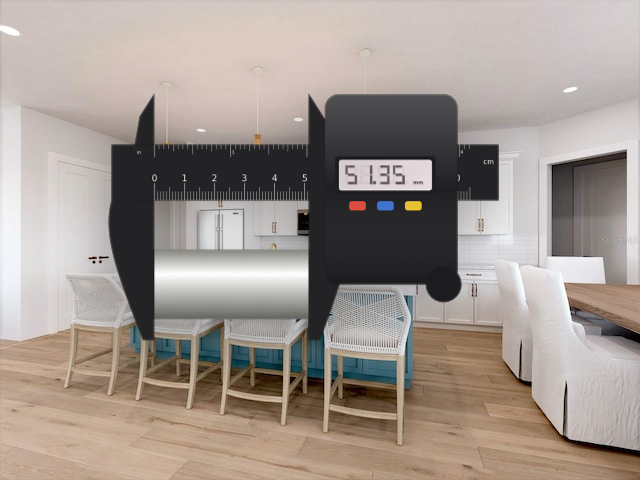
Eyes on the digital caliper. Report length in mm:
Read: 51.35 mm
